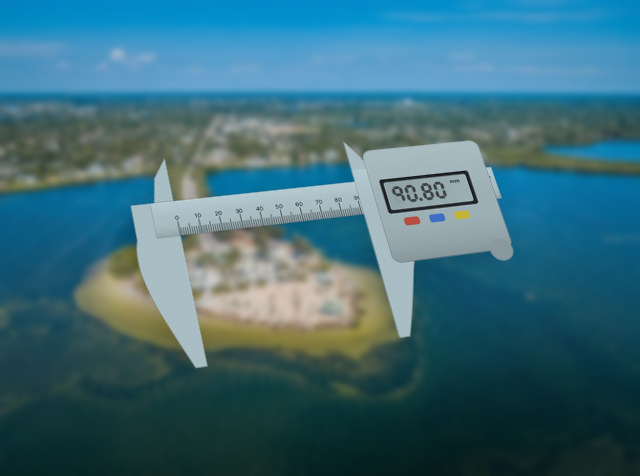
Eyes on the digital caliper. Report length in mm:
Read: 90.80 mm
